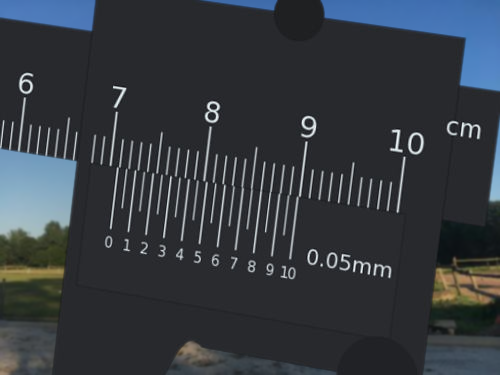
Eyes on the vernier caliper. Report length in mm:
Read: 70.8 mm
